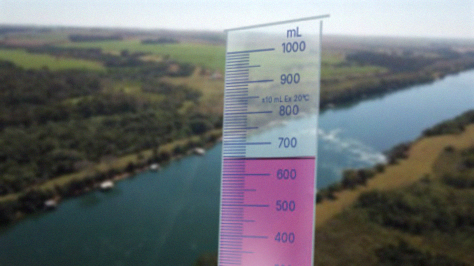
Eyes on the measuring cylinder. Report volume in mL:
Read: 650 mL
